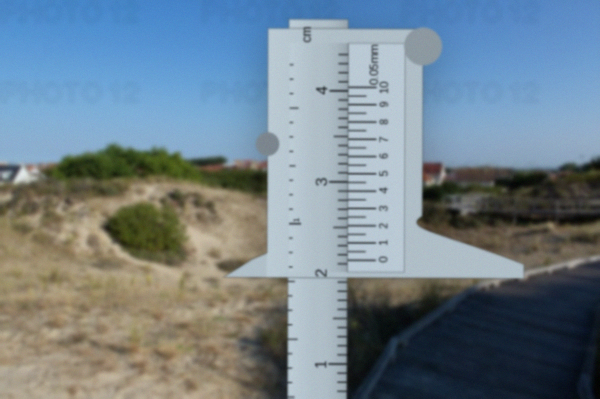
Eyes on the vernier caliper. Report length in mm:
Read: 21.4 mm
